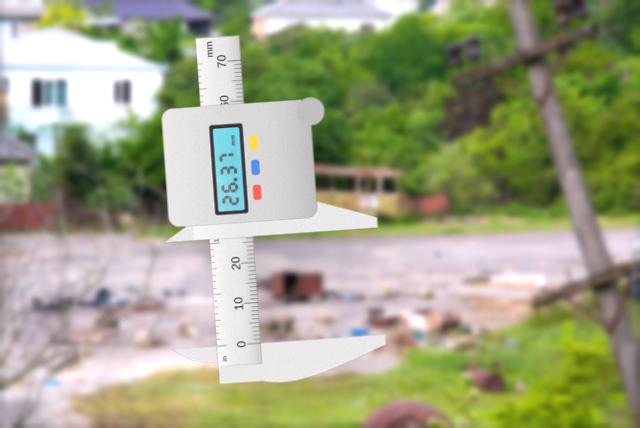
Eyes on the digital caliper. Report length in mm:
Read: 26.37 mm
